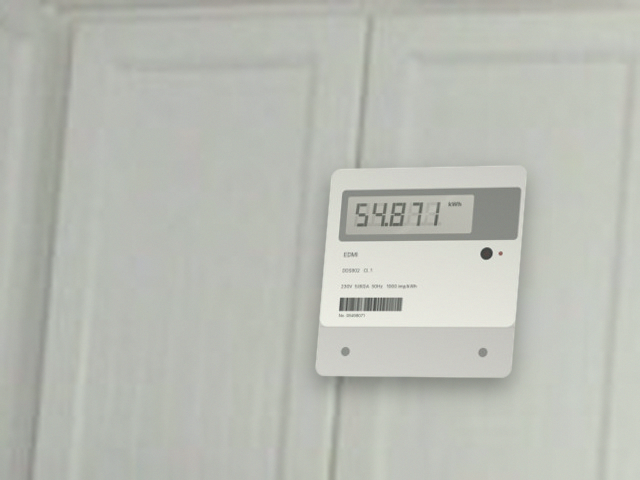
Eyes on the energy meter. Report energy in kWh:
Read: 54.871 kWh
